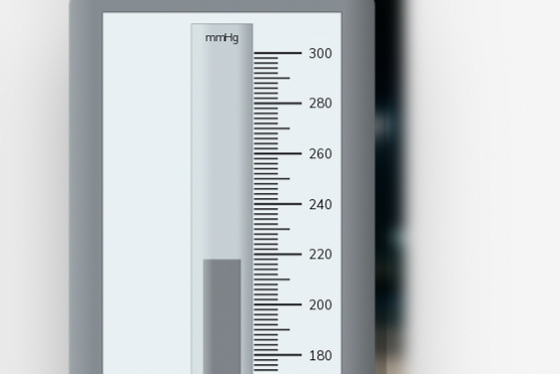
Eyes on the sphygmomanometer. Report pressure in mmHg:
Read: 218 mmHg
